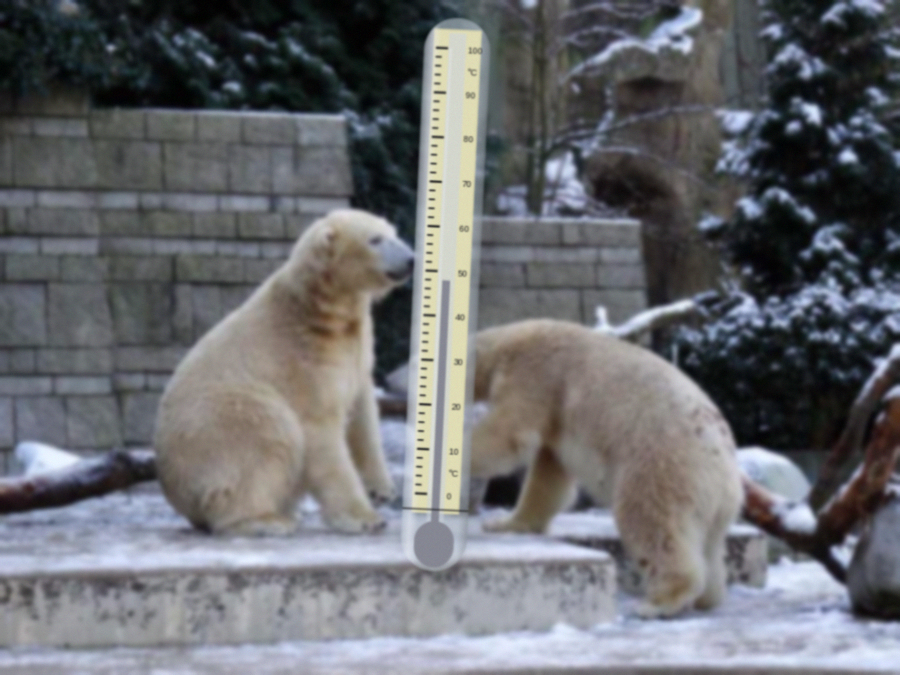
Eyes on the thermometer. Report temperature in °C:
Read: 48 °C
